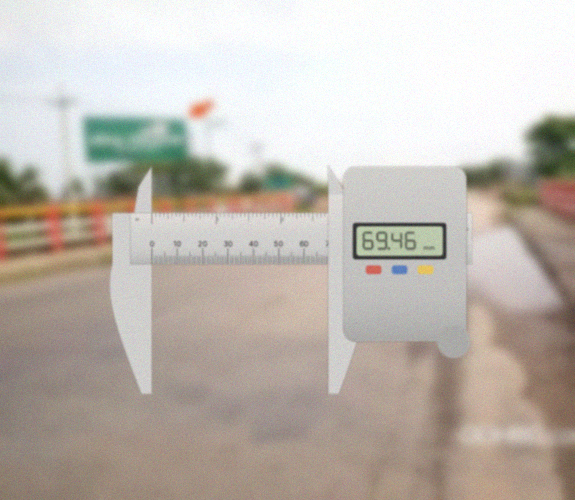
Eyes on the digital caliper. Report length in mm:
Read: 69.46 mm
